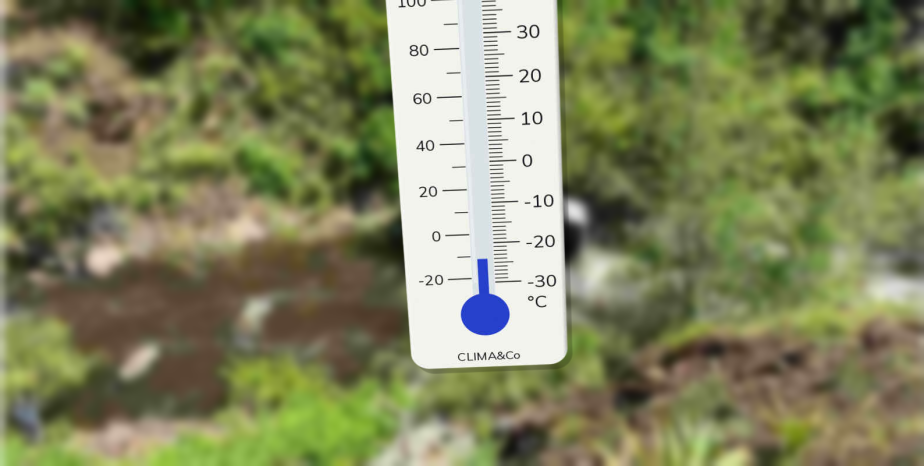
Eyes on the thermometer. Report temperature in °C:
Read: -24 °C
